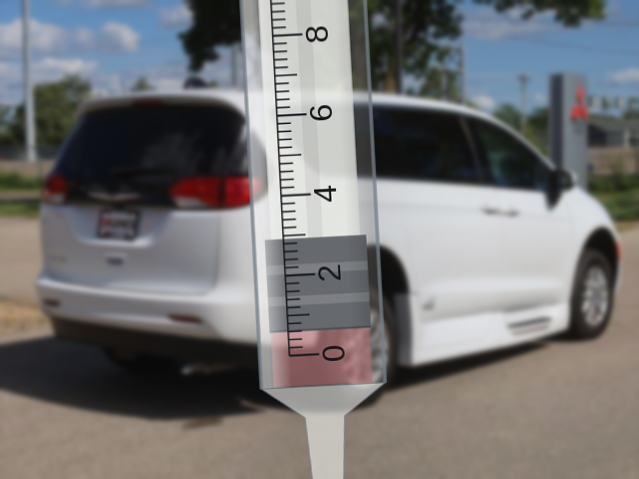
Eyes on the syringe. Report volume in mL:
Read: 0.6 mL
